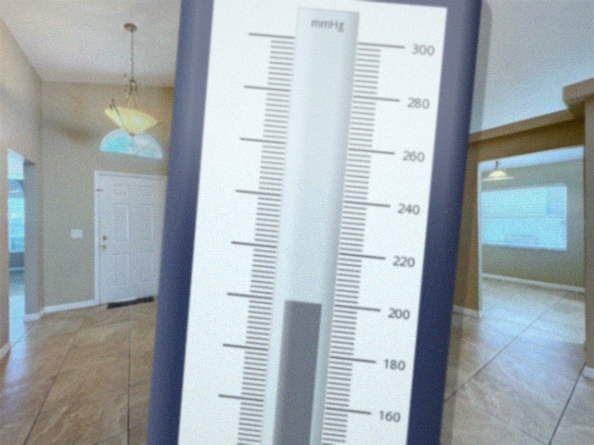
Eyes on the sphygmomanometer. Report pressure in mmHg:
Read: 200 mmHg
